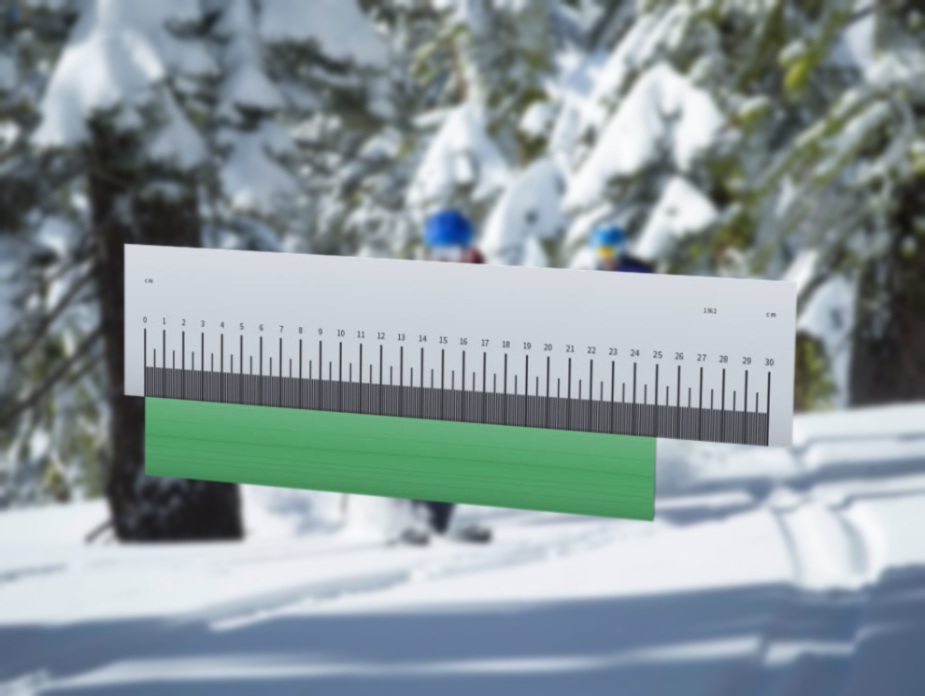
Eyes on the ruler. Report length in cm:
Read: 25 cm
